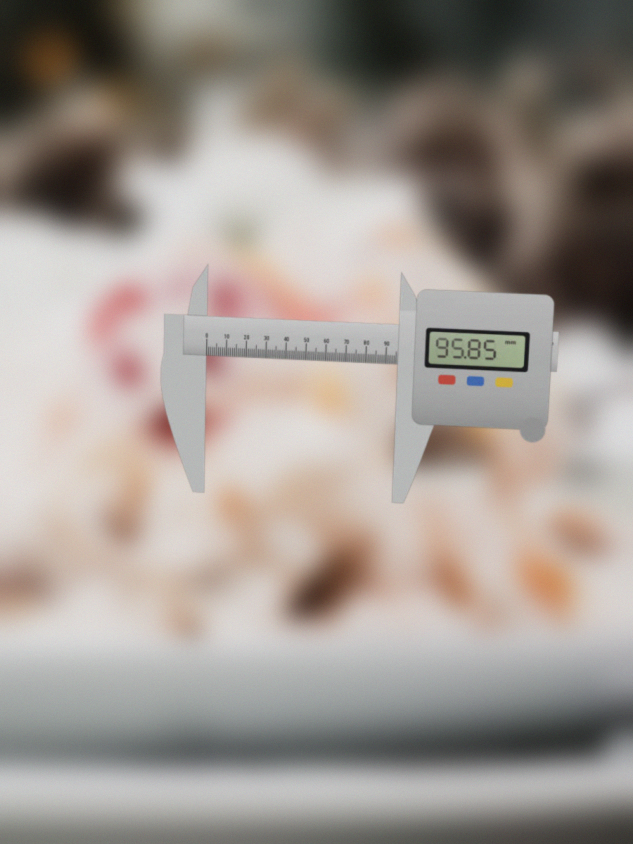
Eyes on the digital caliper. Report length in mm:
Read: 95.85 mm
